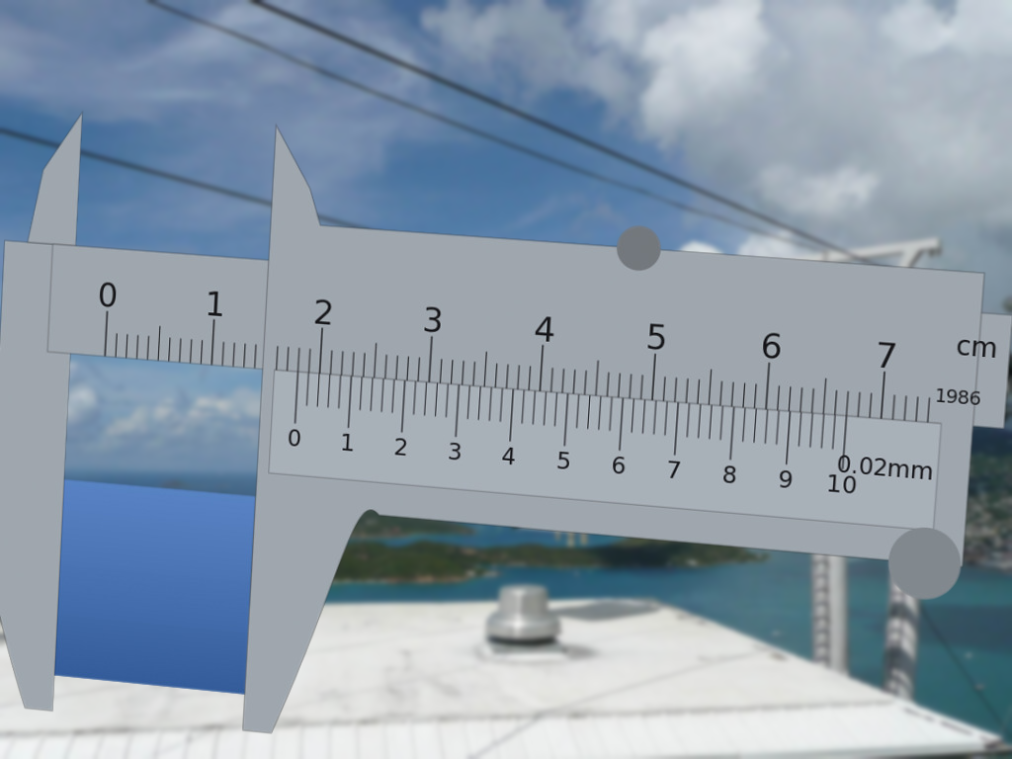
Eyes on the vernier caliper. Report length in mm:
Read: 18.0 mm
